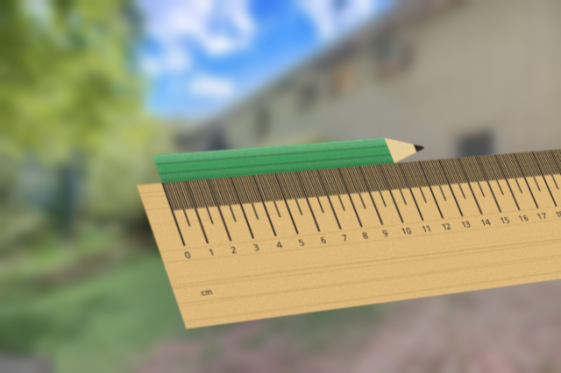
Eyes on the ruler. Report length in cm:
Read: 12.5 cm
